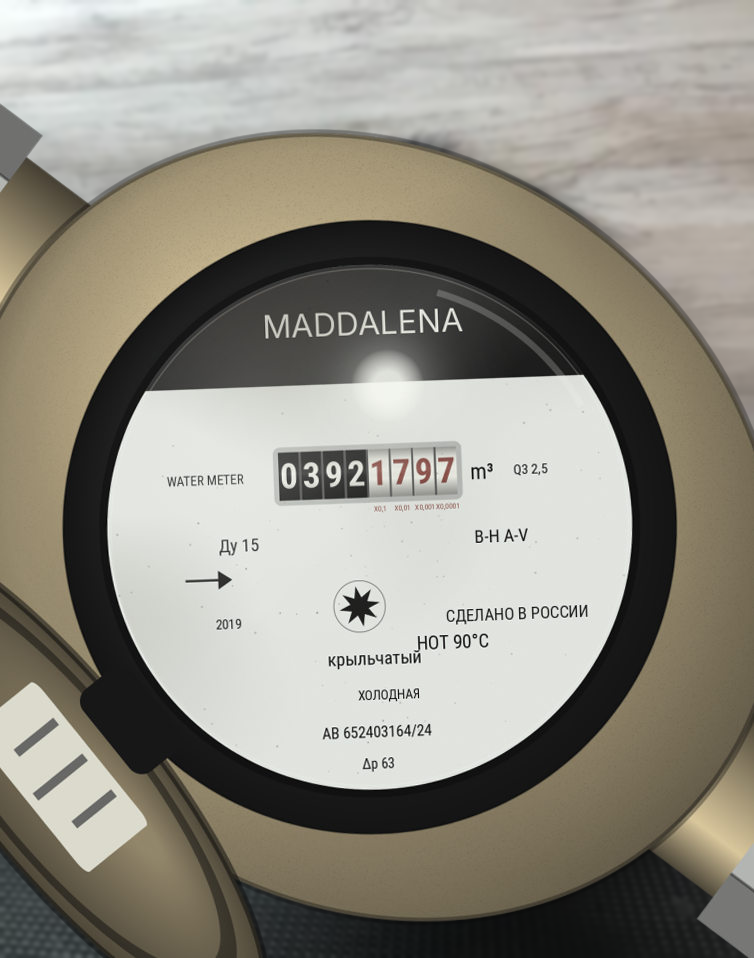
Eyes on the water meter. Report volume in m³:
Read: 392.1797 m³
